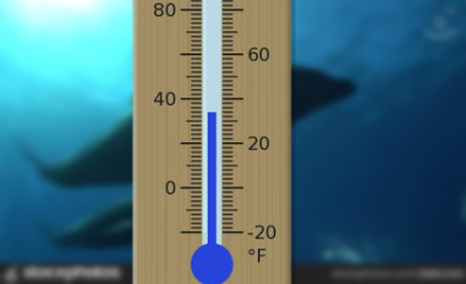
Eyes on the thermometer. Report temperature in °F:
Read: 34 °F
